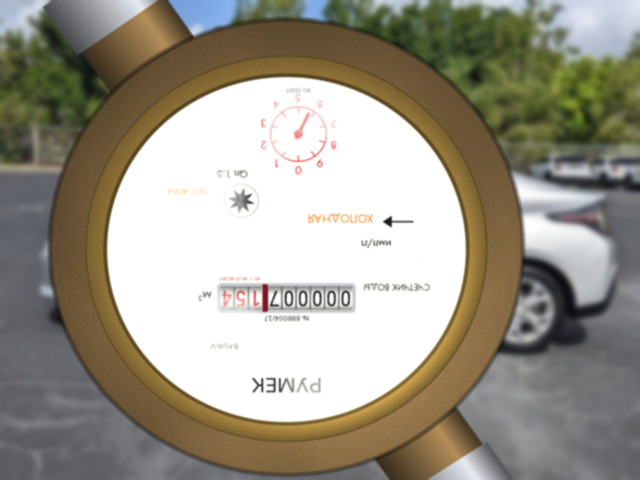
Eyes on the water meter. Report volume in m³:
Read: 7.1545 m³
